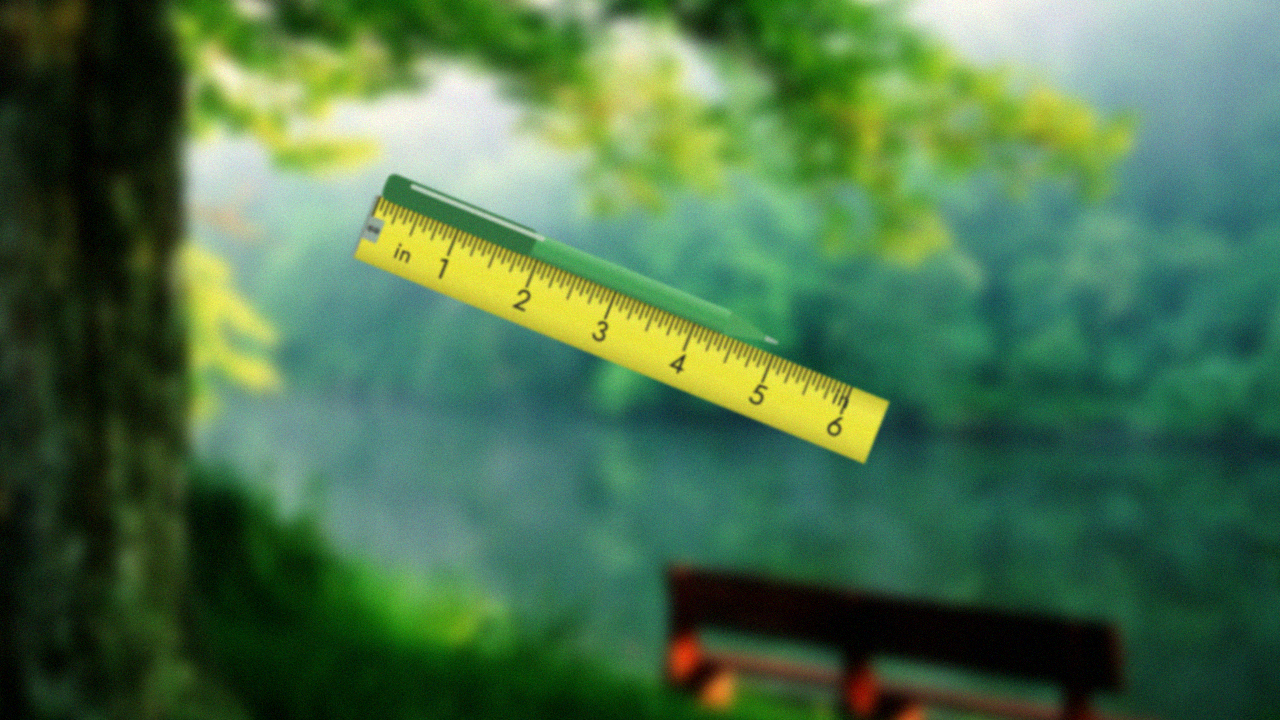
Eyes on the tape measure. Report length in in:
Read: 5 in
